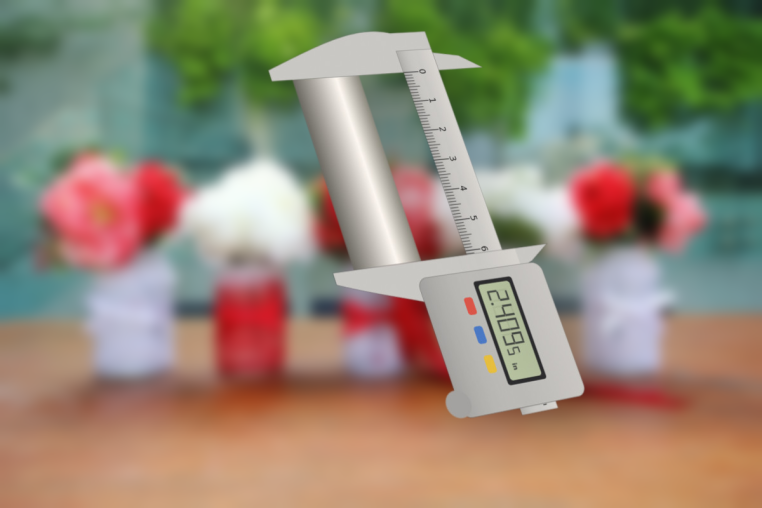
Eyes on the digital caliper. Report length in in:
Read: 2.4095 in
